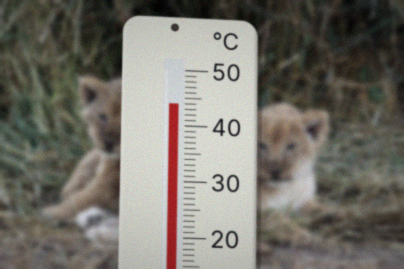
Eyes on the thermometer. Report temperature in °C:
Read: 44 °C
